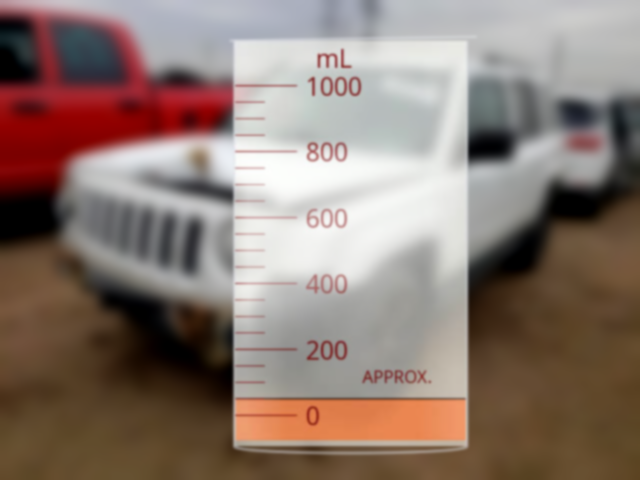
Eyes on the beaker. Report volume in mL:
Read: 50 mL
